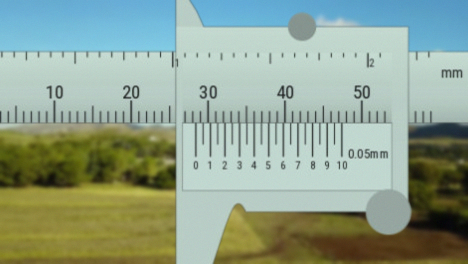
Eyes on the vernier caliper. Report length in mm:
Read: 28.4 mm
